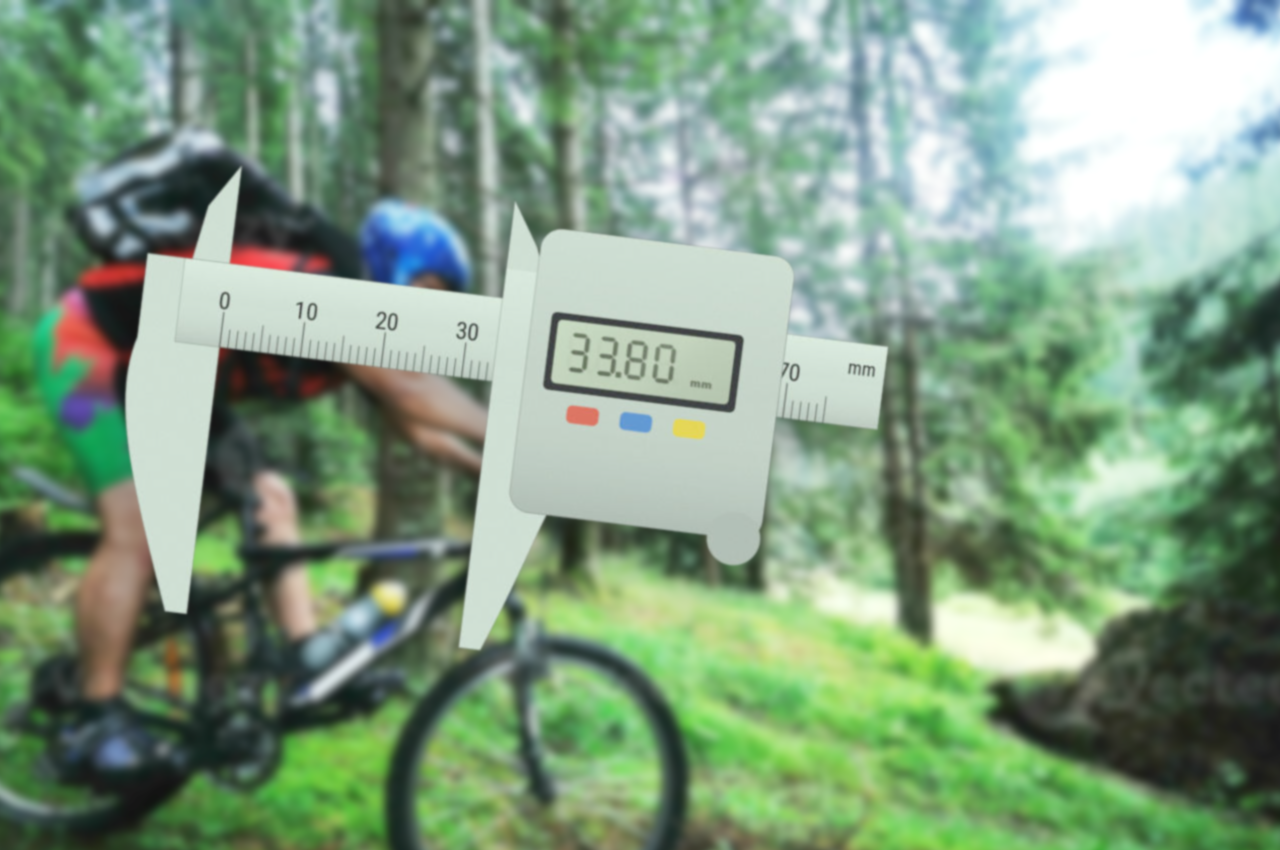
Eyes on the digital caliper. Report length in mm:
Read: 33.80 mm
